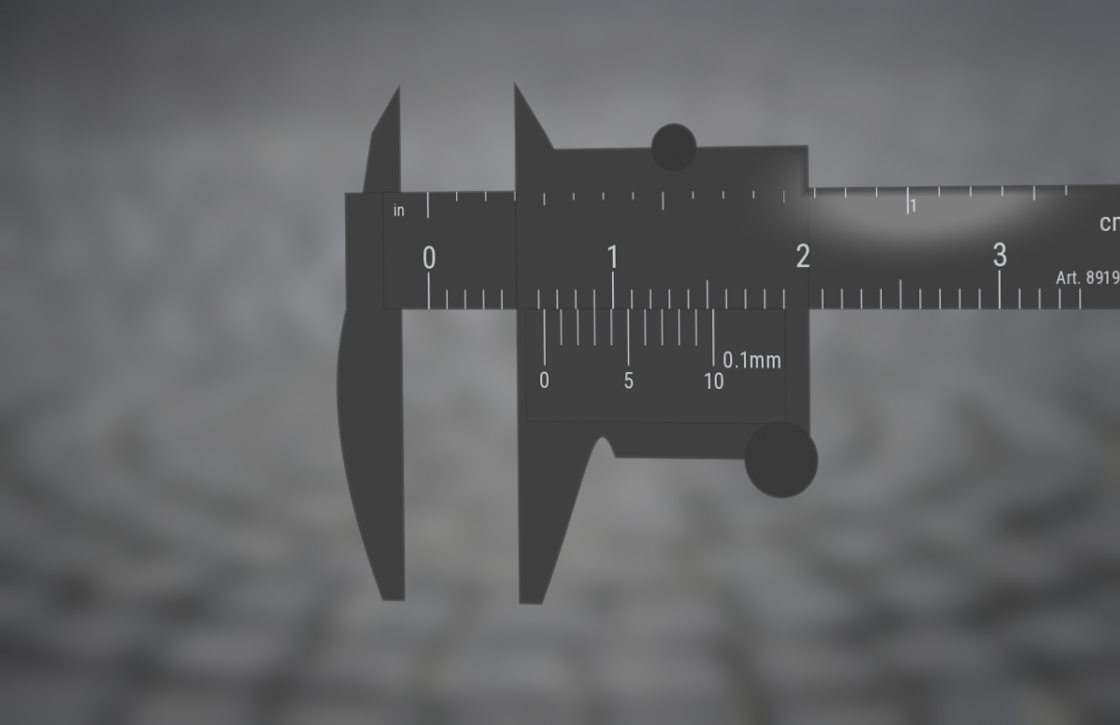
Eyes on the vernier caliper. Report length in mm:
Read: 6.3 mm
